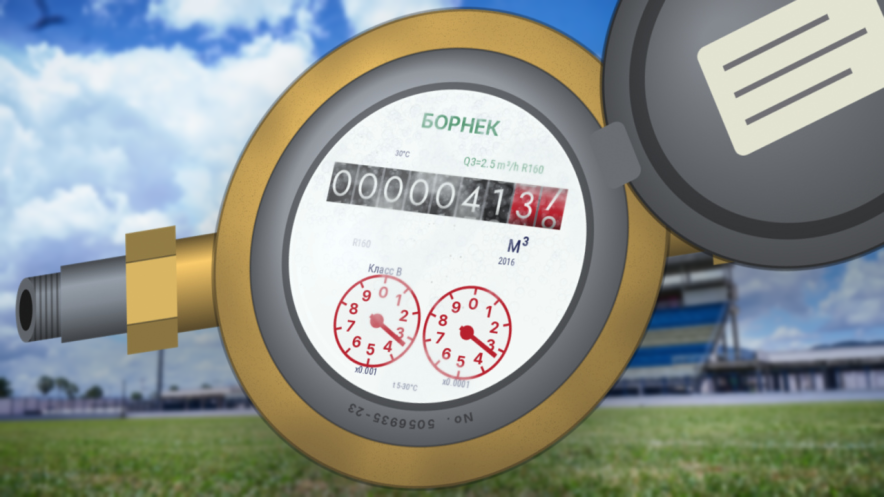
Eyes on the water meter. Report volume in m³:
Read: 41.3733 m³
